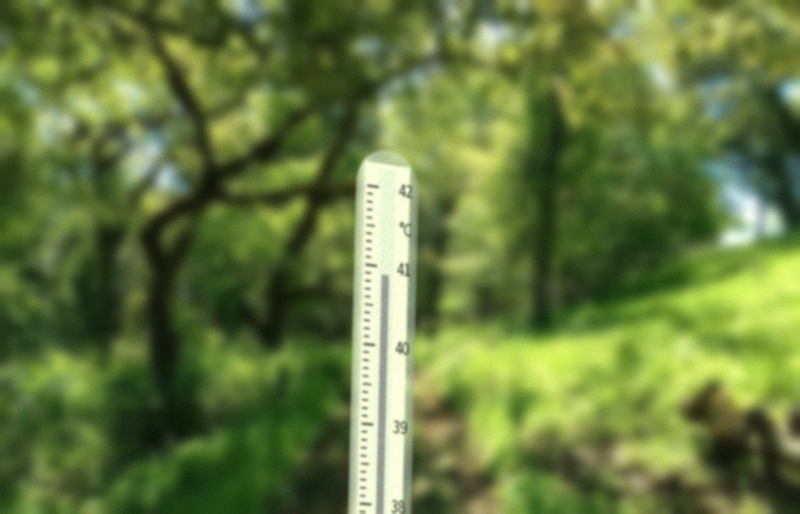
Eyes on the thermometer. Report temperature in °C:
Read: 40.9 °C
